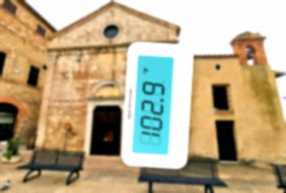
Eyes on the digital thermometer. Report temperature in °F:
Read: 102.9 °F
